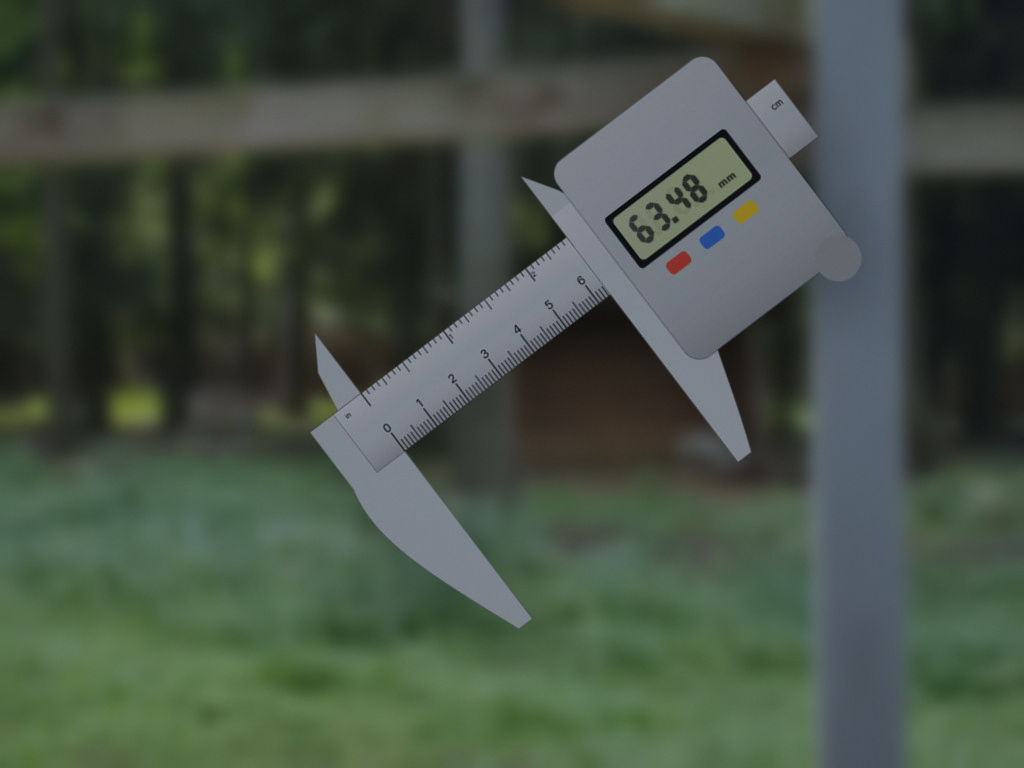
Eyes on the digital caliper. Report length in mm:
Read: 63.48 mm
